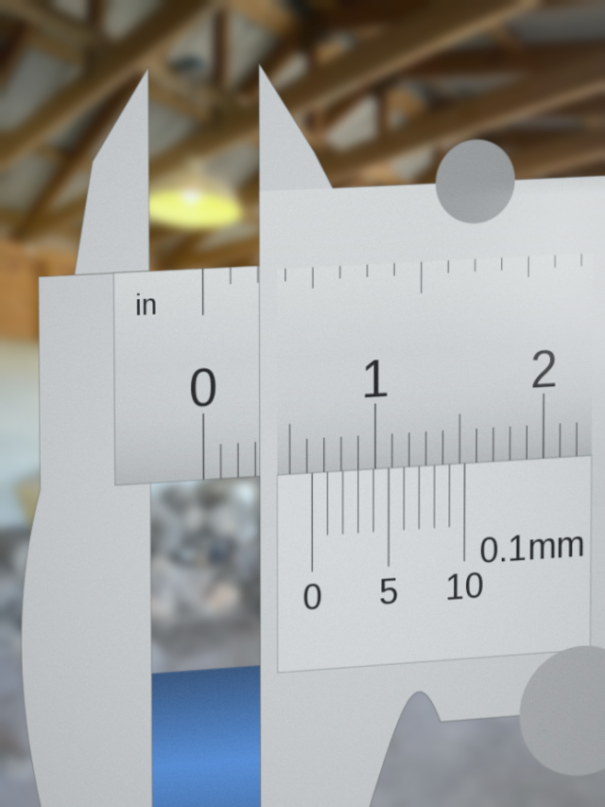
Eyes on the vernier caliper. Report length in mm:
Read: 6.3 mm
